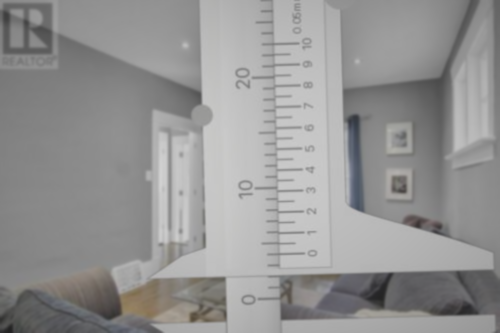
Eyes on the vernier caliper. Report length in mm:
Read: 4.0 mm
